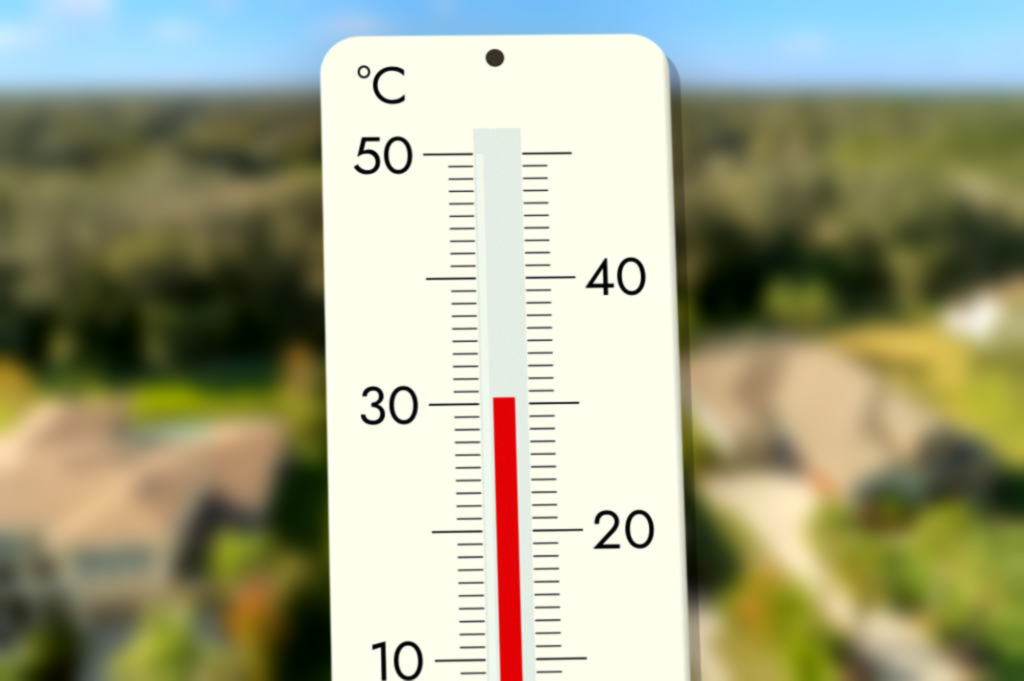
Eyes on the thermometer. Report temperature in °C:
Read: 30.5 °C
